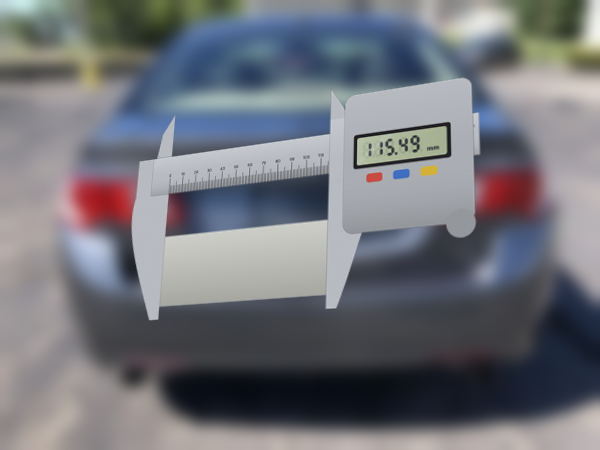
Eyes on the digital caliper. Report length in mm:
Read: 115.49 mm
